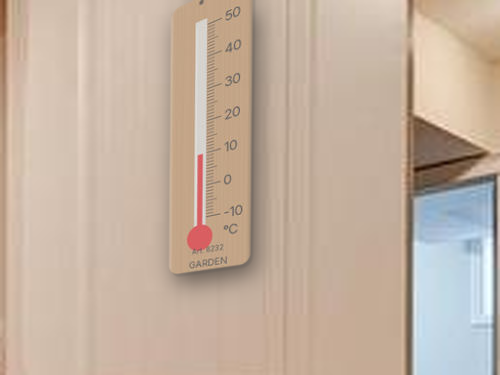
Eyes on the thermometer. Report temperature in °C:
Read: 10 °C
